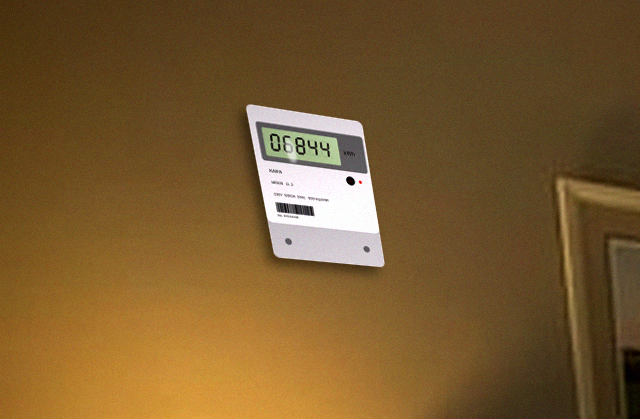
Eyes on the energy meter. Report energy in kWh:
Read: 6844 kWh
